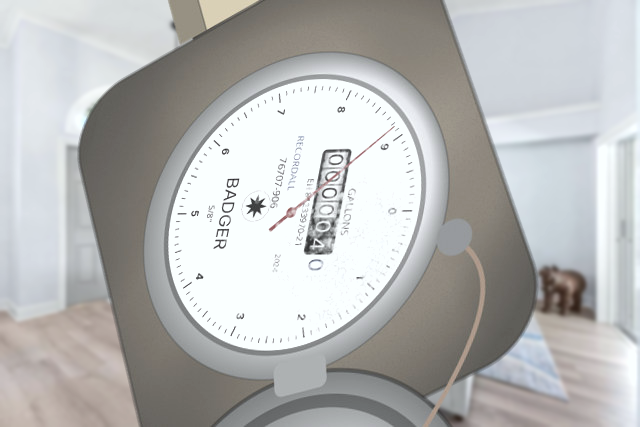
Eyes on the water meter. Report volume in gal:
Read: 38.8 gal
